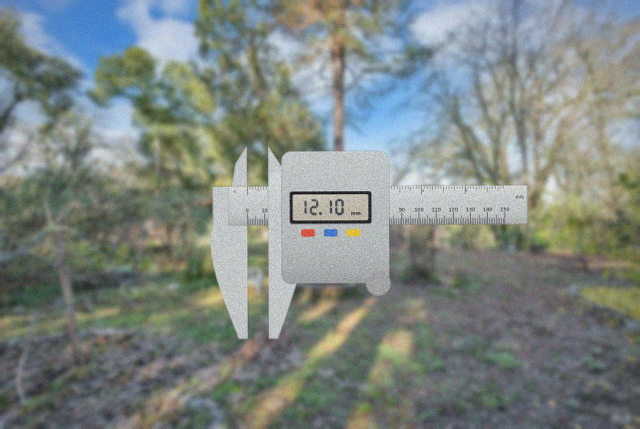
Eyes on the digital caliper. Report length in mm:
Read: 12.10 mm
